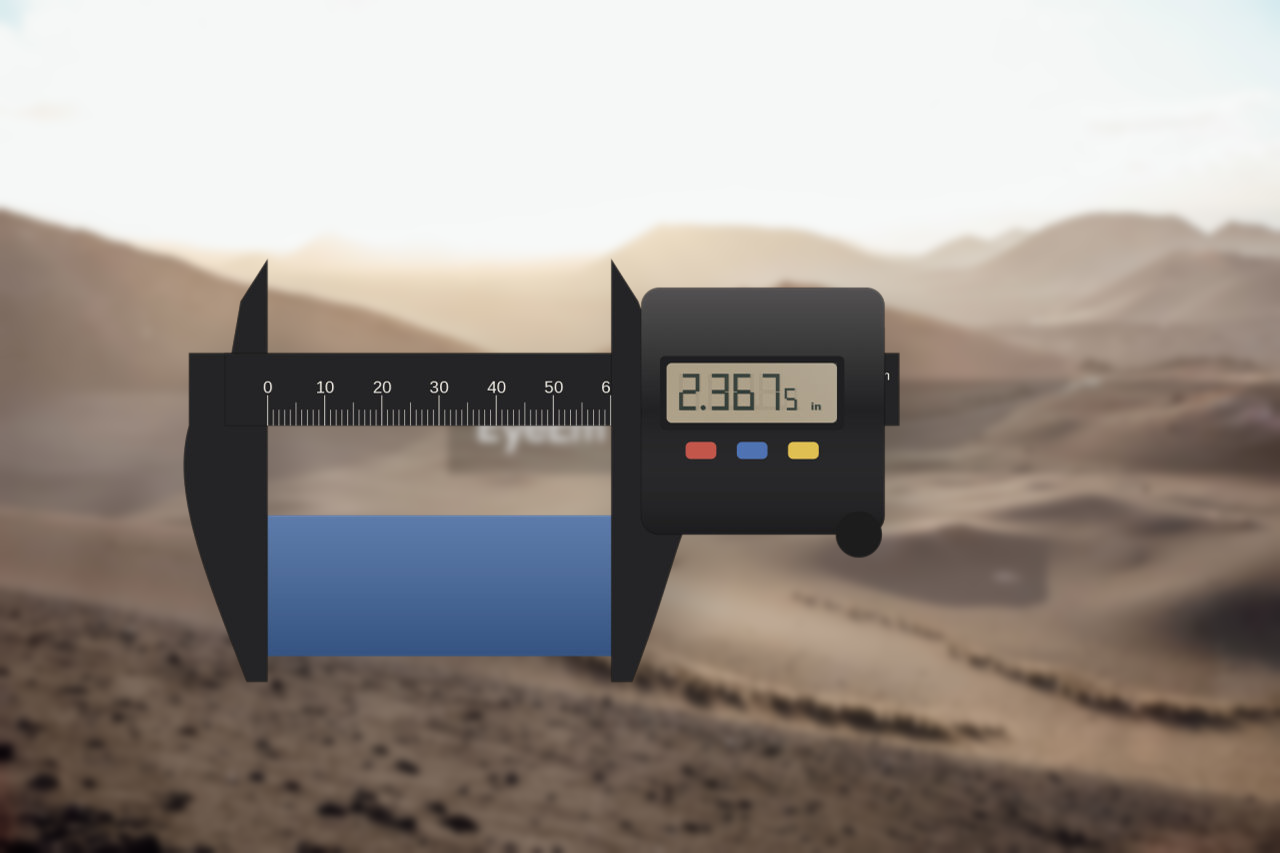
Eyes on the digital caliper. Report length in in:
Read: 2.3675 in
